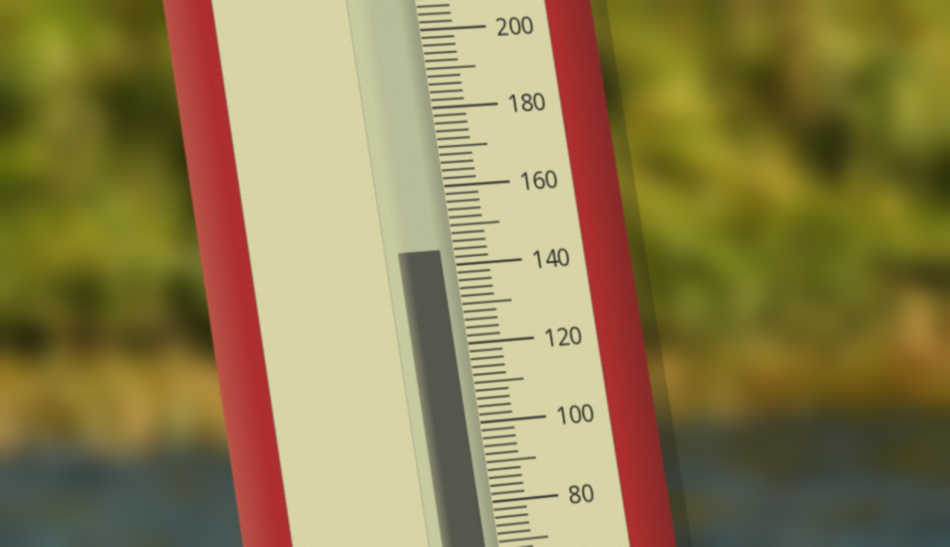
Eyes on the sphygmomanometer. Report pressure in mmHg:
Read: 144 mmHg
